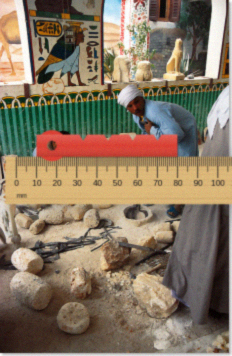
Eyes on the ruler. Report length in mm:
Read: 70 mm
